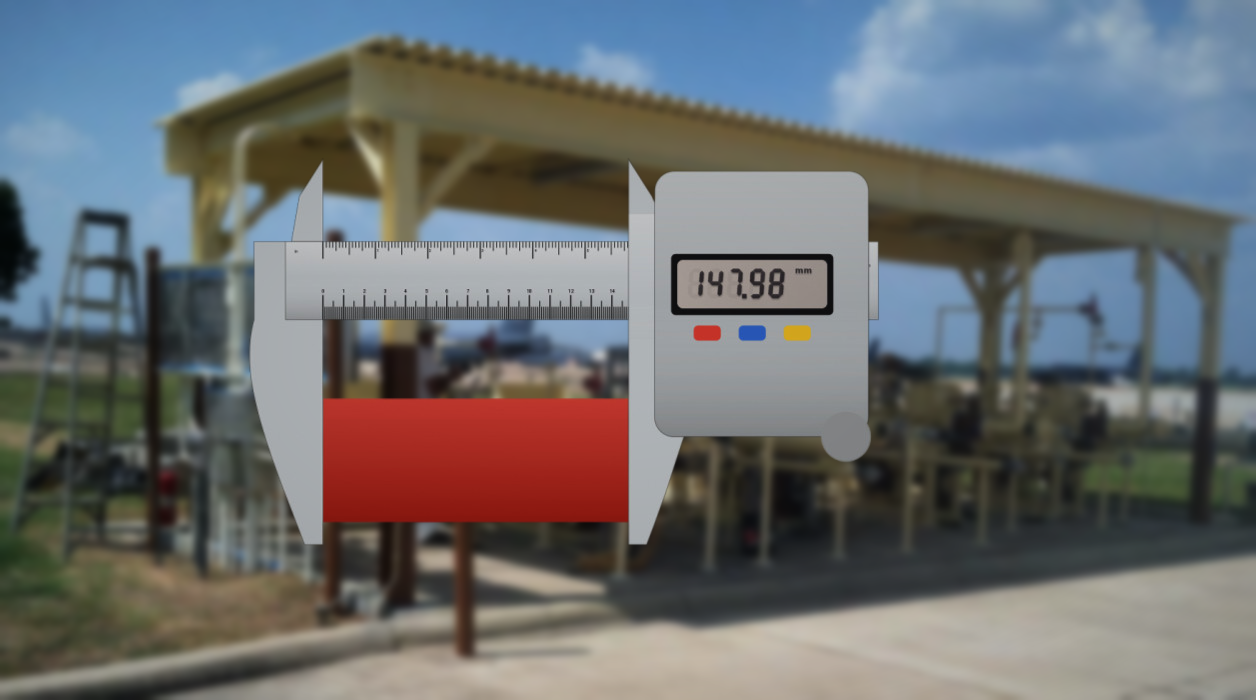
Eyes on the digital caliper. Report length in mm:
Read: 147.98 mm
